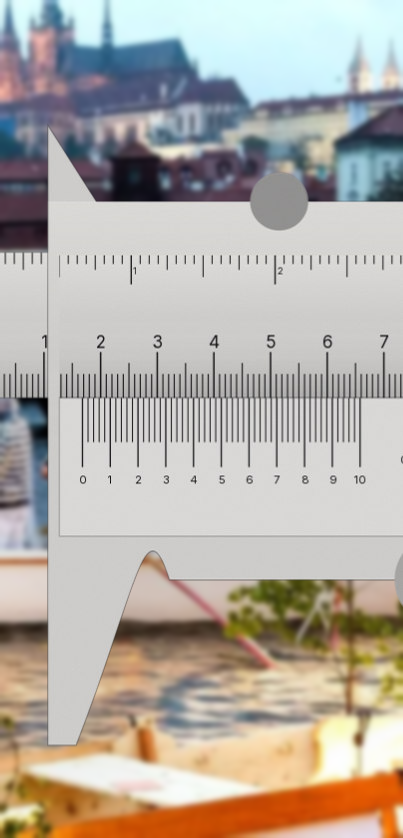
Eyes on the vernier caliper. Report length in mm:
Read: 16.8 mm
